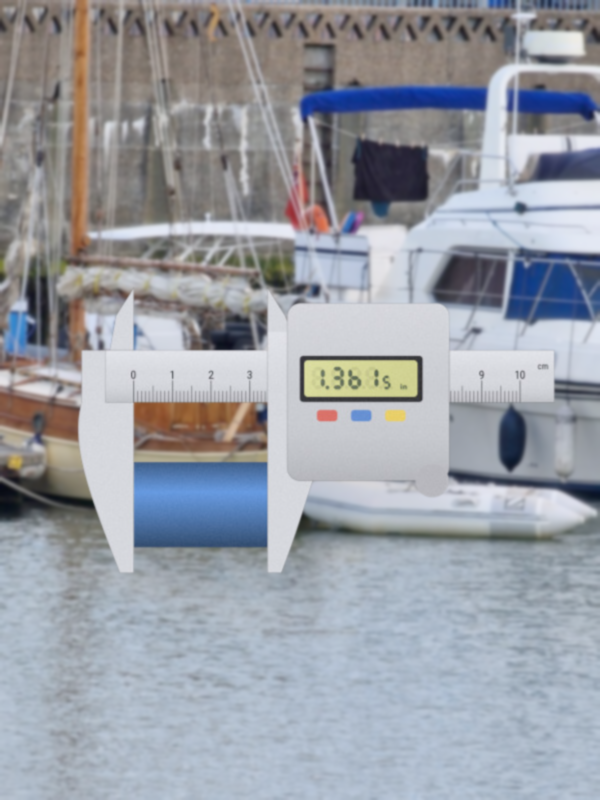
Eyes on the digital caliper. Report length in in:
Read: 1.3615 in
